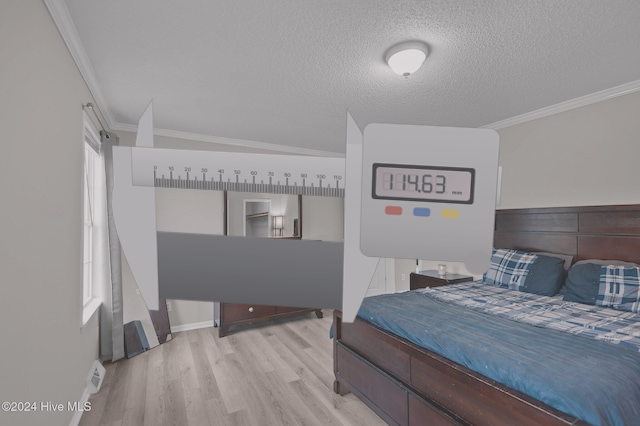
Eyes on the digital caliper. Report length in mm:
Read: 114.63 mm
